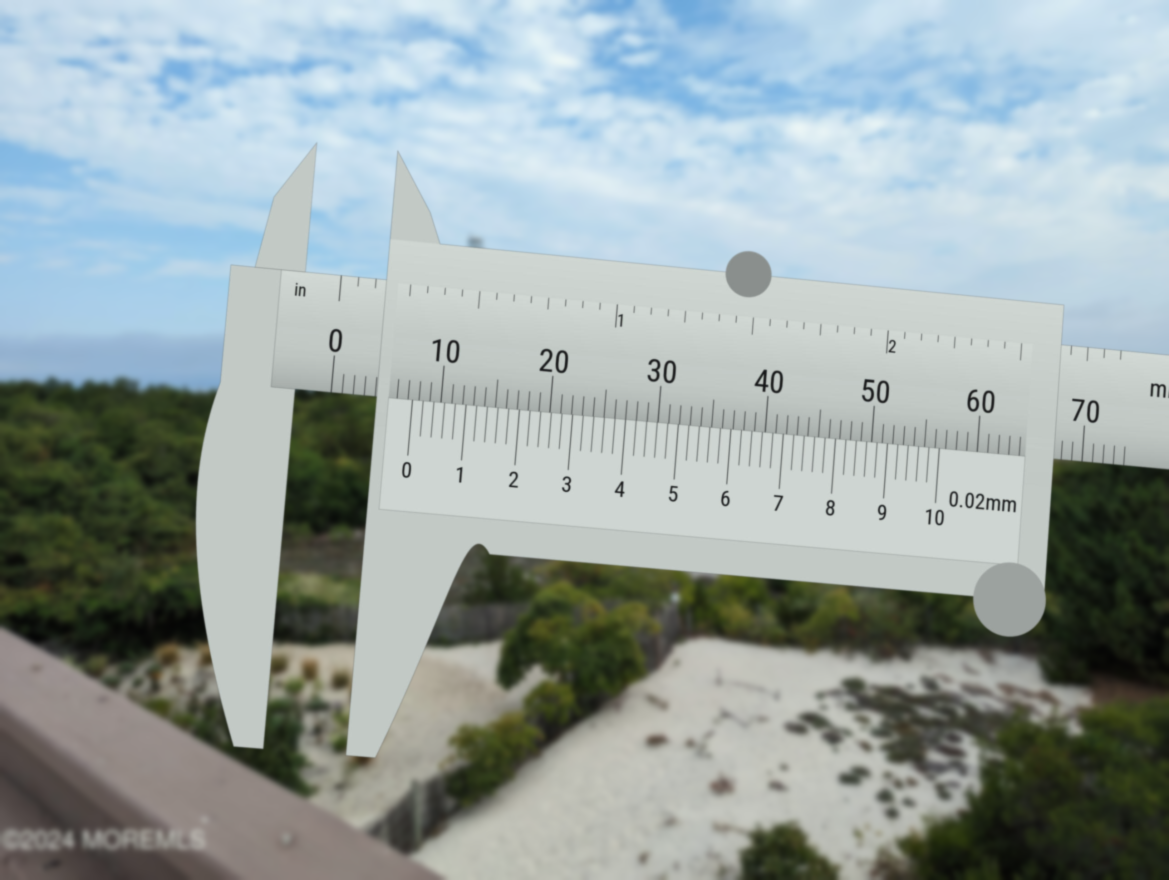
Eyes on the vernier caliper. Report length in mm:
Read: 7.4 mm
